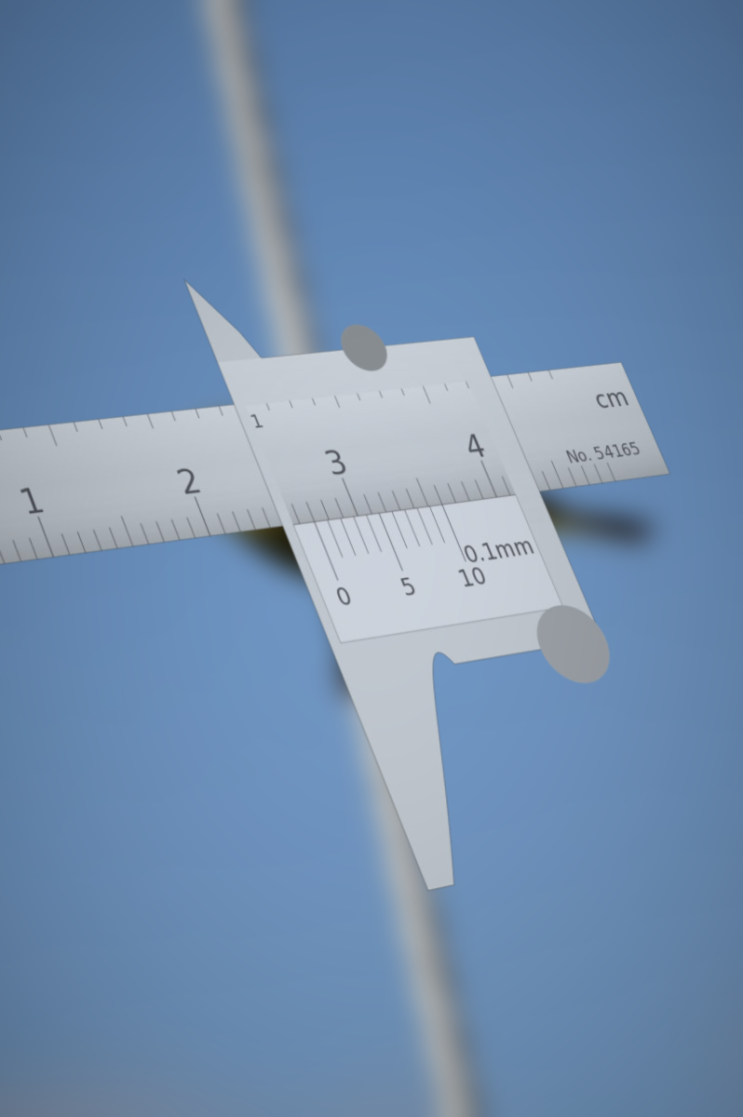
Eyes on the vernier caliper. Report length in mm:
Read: 27.0 mm
